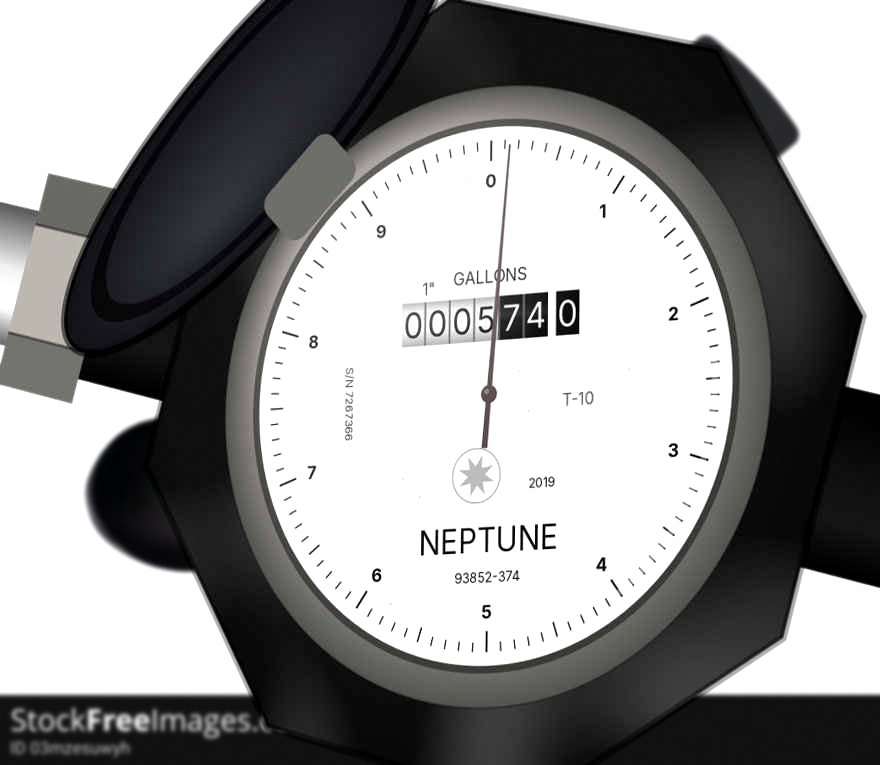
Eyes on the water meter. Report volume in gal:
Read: 5740.1 gal
